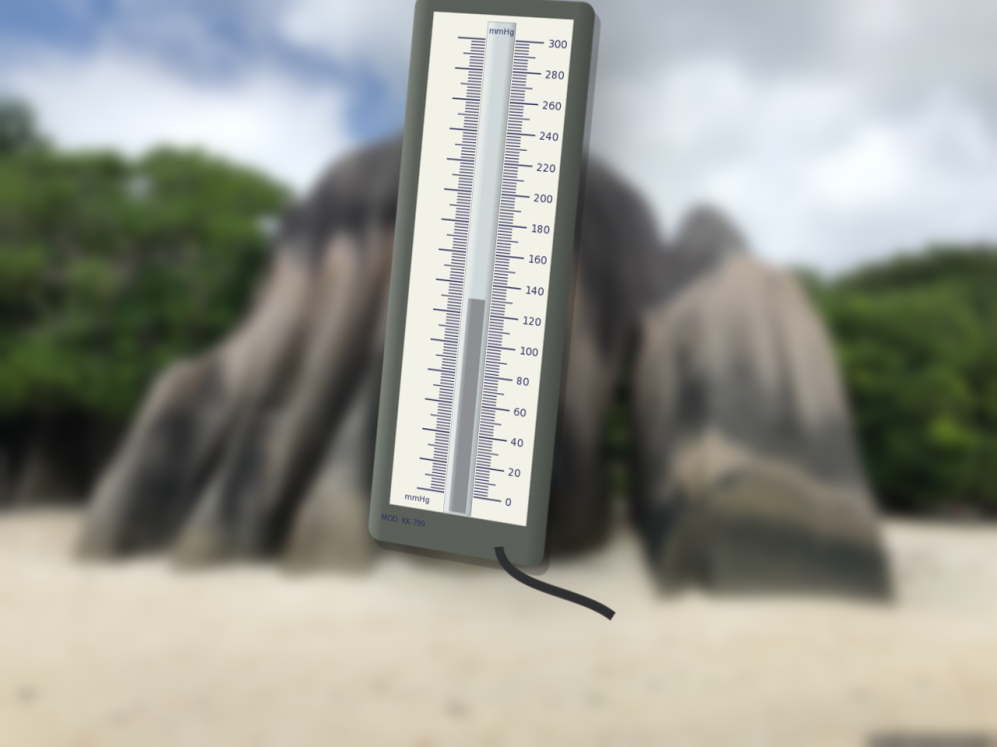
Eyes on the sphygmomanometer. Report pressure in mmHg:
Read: 130 mmHg
